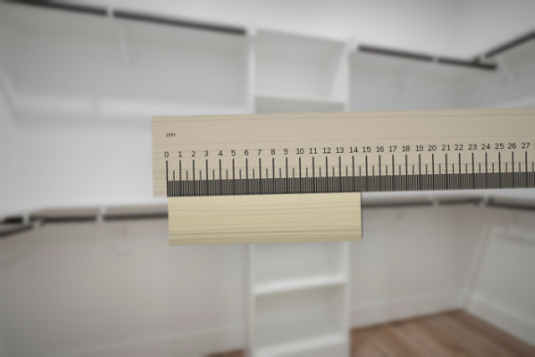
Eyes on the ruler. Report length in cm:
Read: 14.5 cm
